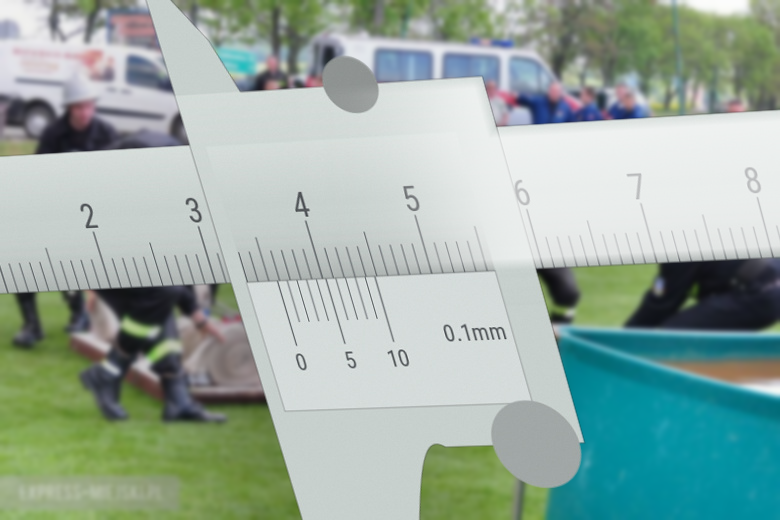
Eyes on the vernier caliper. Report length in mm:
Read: 35.8 mm
